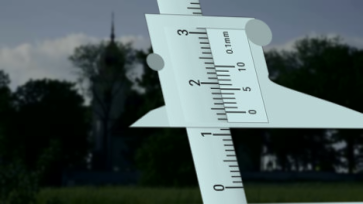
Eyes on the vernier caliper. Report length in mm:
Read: 14.4 mm
